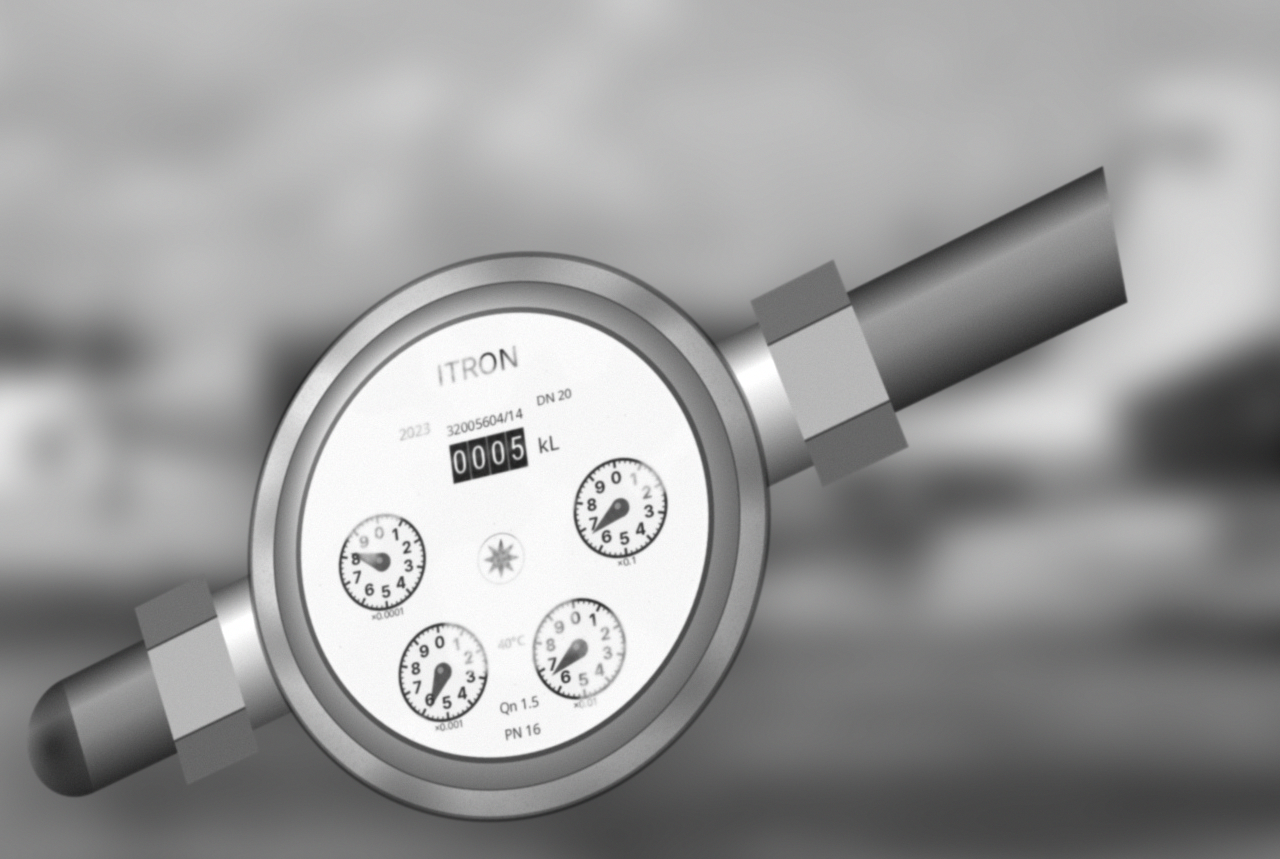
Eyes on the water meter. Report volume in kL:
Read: 5.6658 kL
